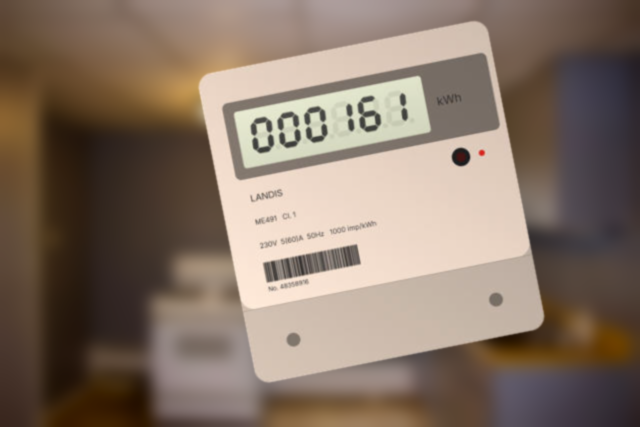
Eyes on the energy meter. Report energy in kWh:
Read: 161 kWh
